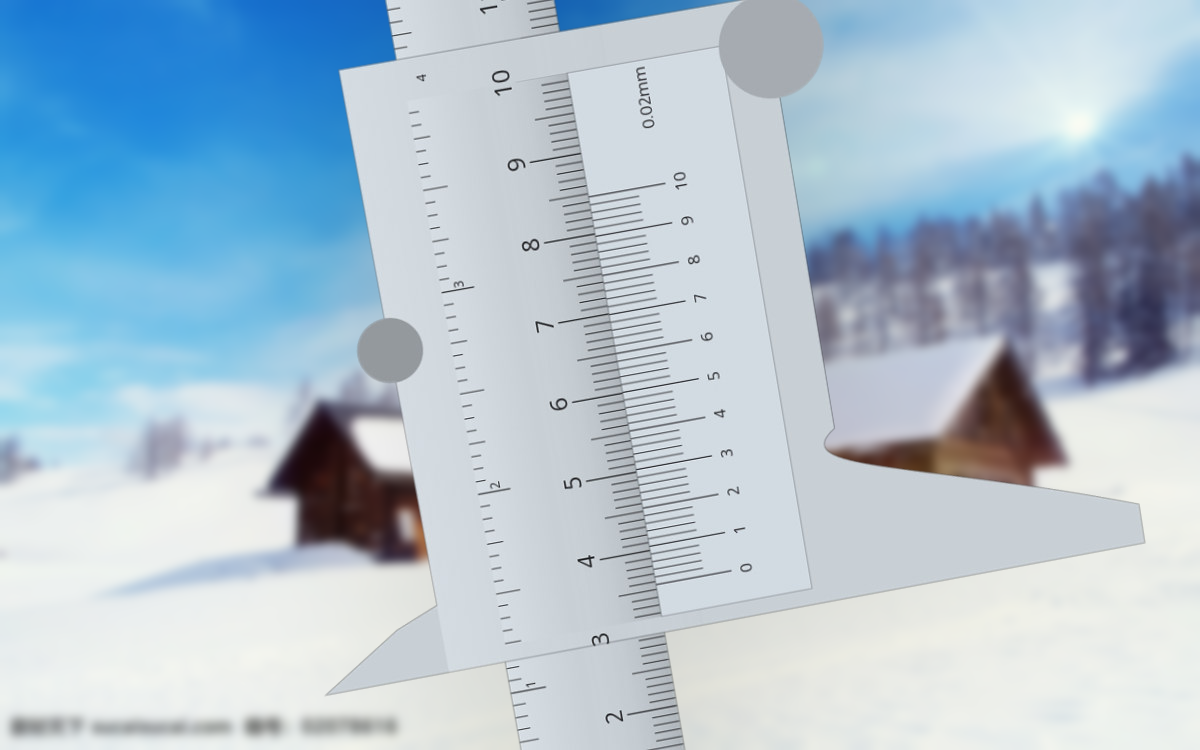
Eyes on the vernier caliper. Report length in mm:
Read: 35.6 mm
